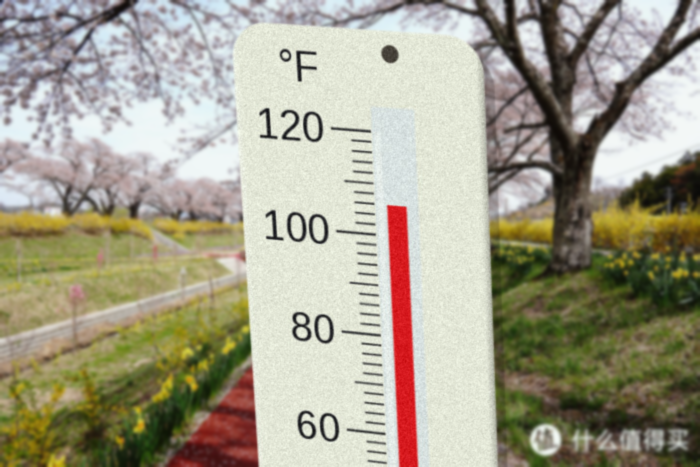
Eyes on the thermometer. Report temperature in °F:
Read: 106 °F
